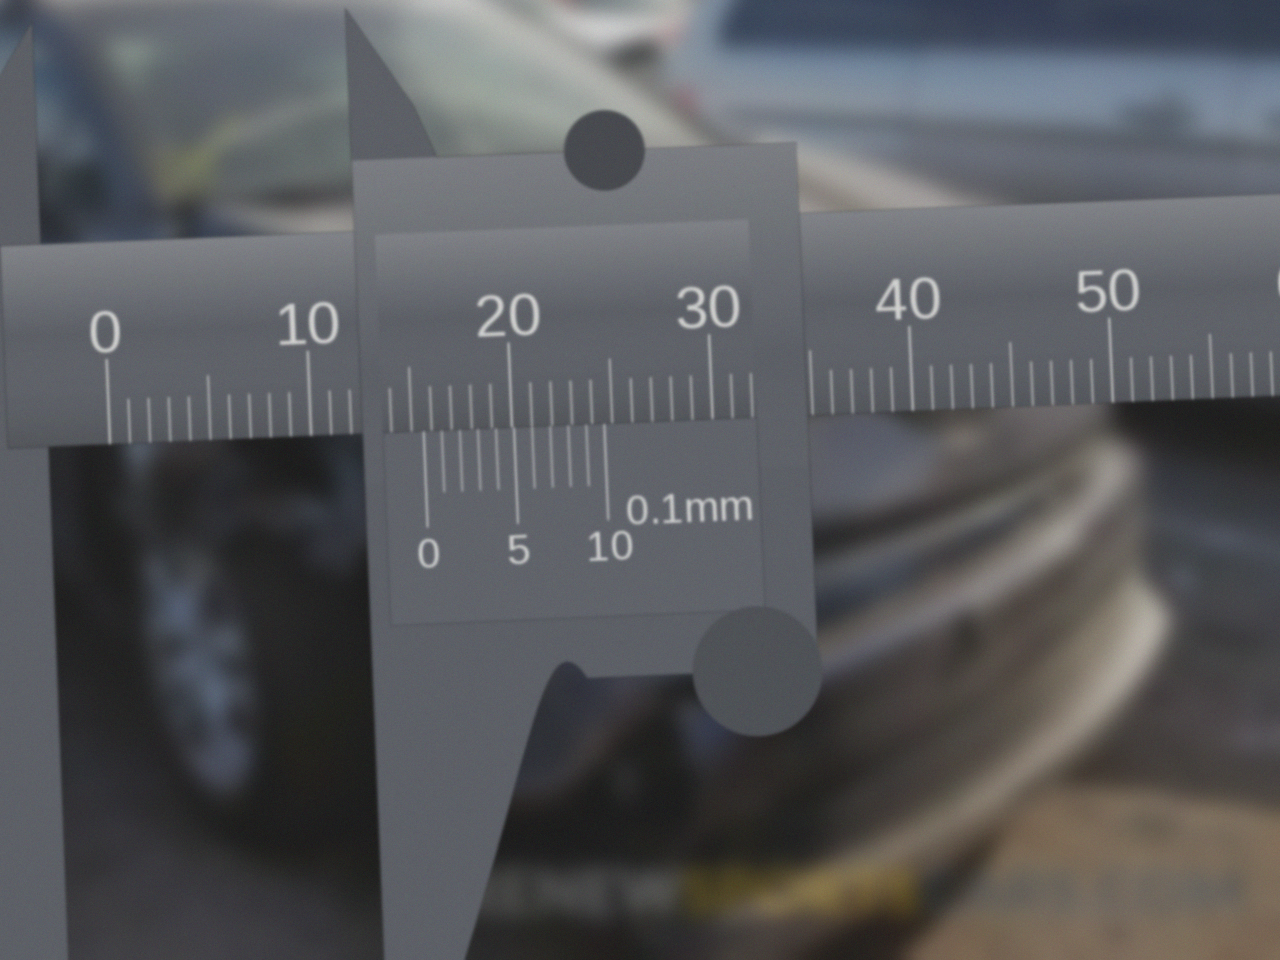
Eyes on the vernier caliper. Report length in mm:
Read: 15.6 mm
